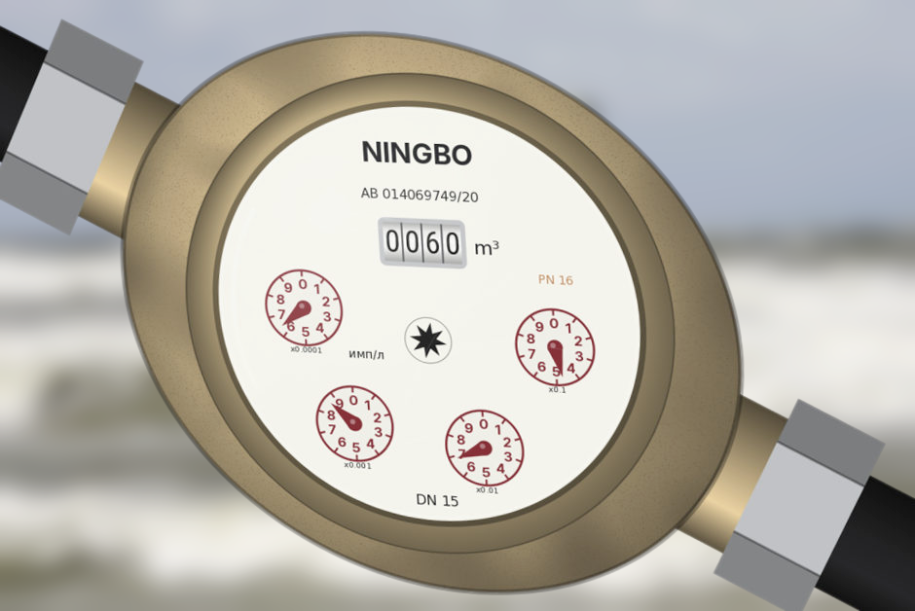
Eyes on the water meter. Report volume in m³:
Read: 60.4686 m³
